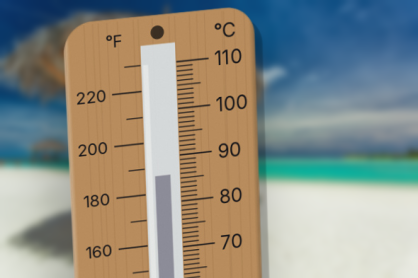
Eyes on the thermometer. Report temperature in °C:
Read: 86 °C
